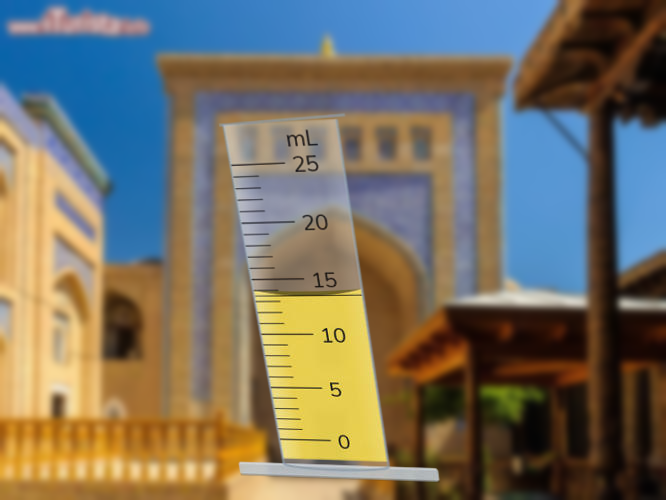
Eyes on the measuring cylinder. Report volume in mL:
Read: 13.5 mL
